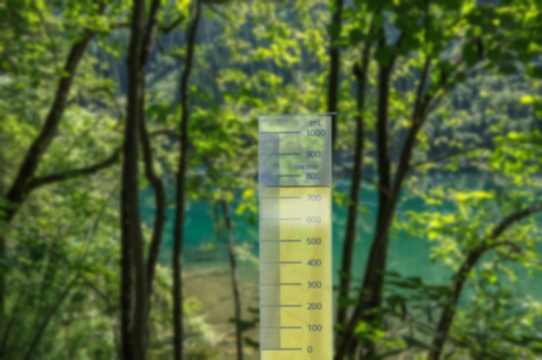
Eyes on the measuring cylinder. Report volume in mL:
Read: 750 mL
